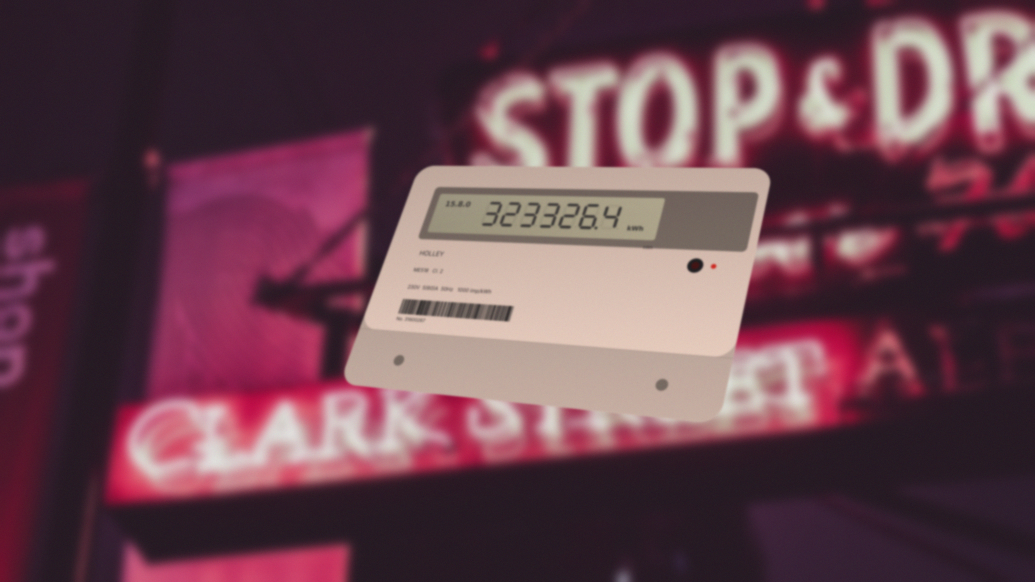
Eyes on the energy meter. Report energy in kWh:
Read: 323326.4 kWh
